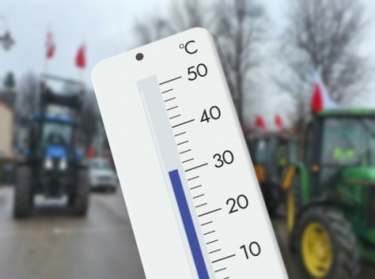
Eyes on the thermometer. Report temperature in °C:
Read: 31 °C
